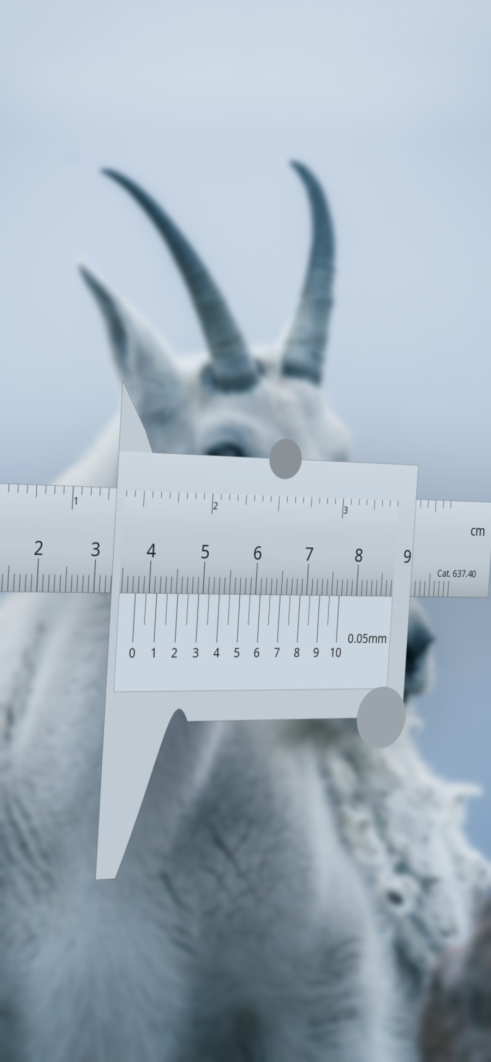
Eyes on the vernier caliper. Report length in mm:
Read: 37.5 mm
